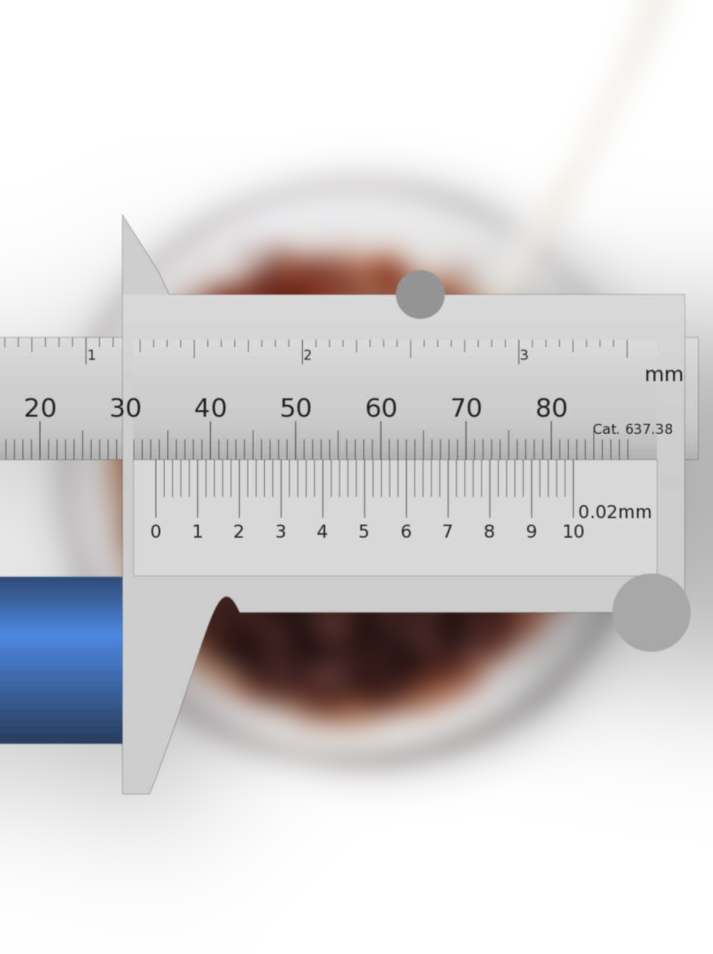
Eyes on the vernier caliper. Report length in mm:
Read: 33.6 mm
